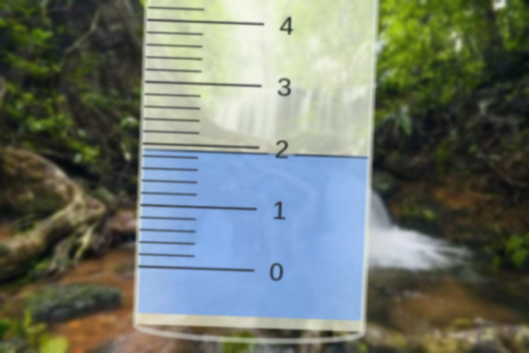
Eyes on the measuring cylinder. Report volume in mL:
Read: 1.9 mL
